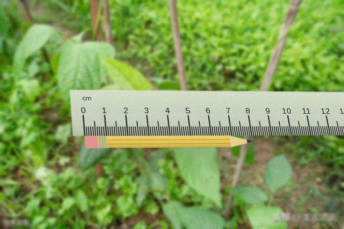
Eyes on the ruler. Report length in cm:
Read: 8 cm
